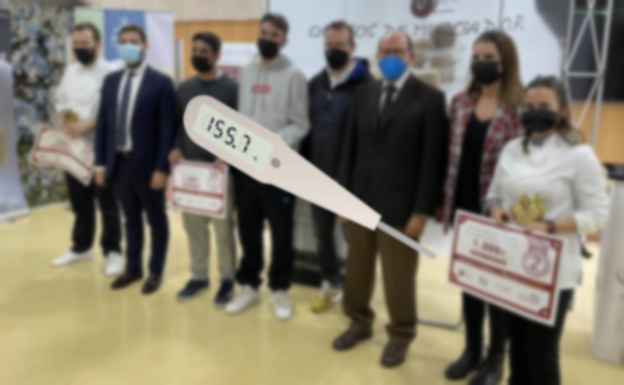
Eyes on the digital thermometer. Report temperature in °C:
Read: 155.7 °C
